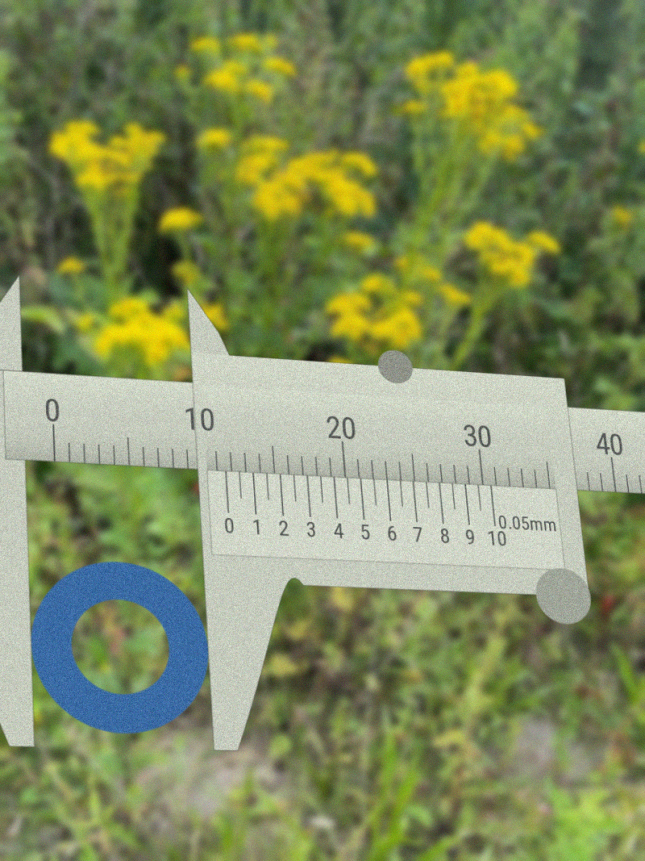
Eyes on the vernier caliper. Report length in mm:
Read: 11.6 mm
